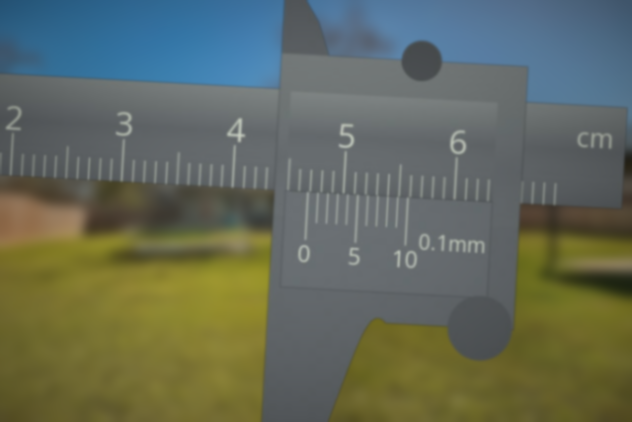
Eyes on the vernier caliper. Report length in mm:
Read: 46.8 mm
